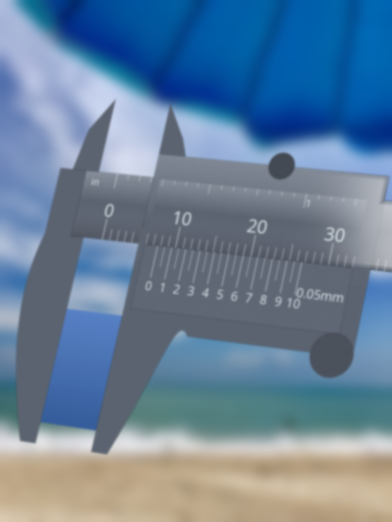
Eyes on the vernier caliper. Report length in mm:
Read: 7.6 mm
